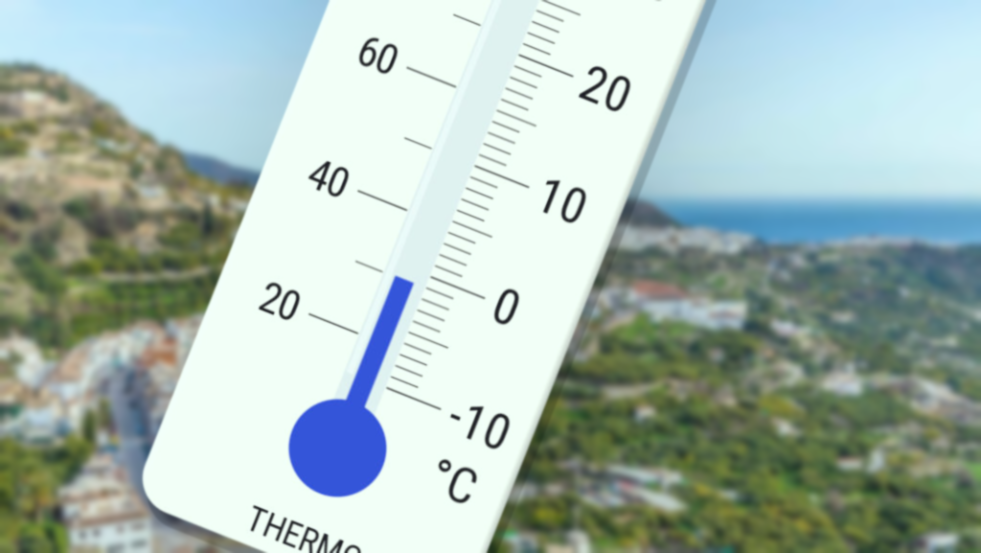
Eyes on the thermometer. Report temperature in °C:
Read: -1 °C
